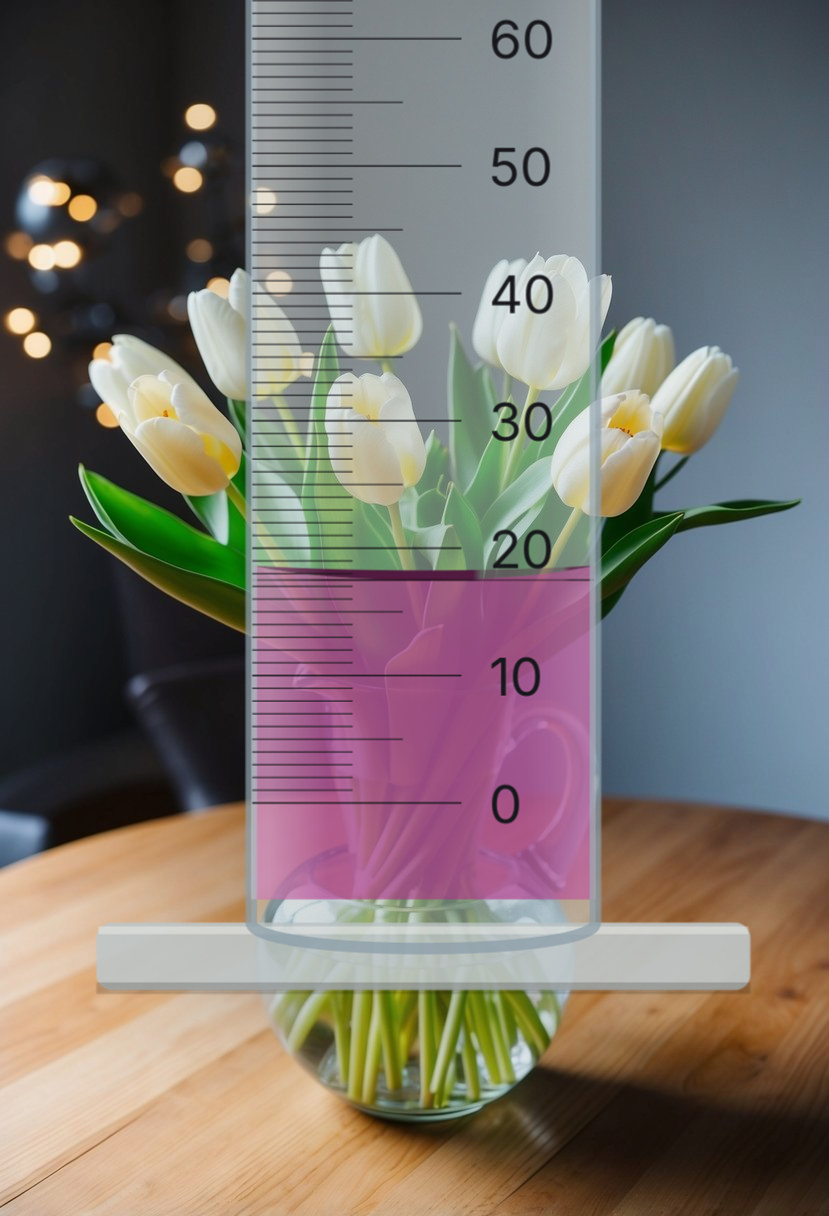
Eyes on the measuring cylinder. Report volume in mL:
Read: 17.5 mL
